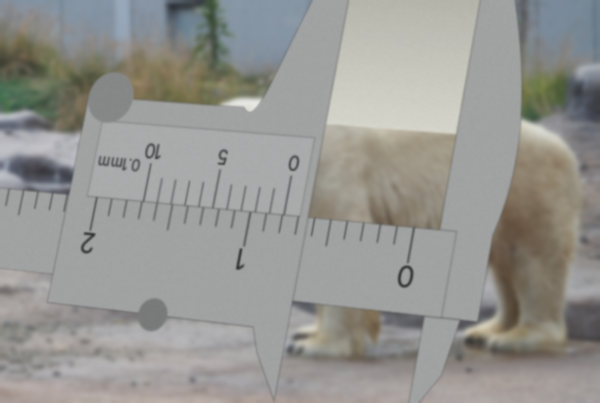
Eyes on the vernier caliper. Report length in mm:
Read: 7.9 mm
